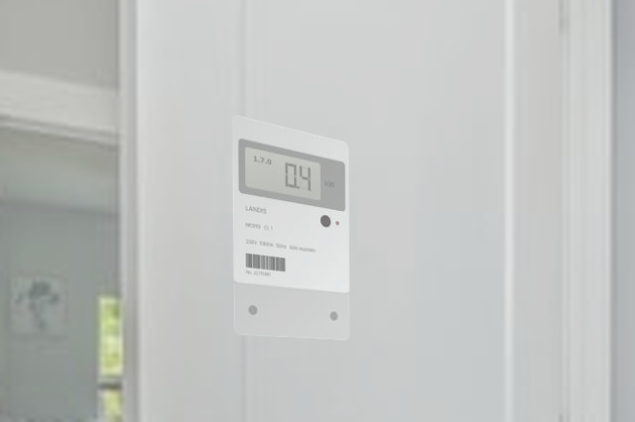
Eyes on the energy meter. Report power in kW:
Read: 0.4 kW
